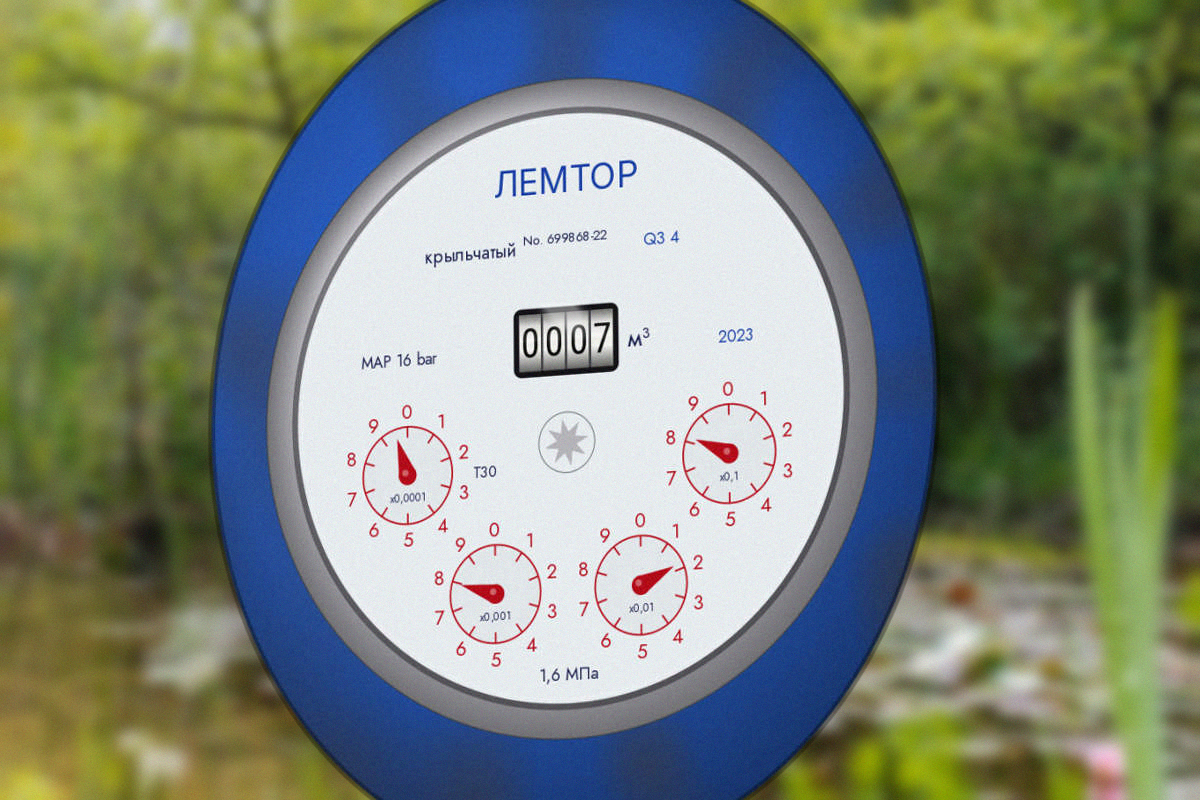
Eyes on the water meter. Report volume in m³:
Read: 7.8179 m³
